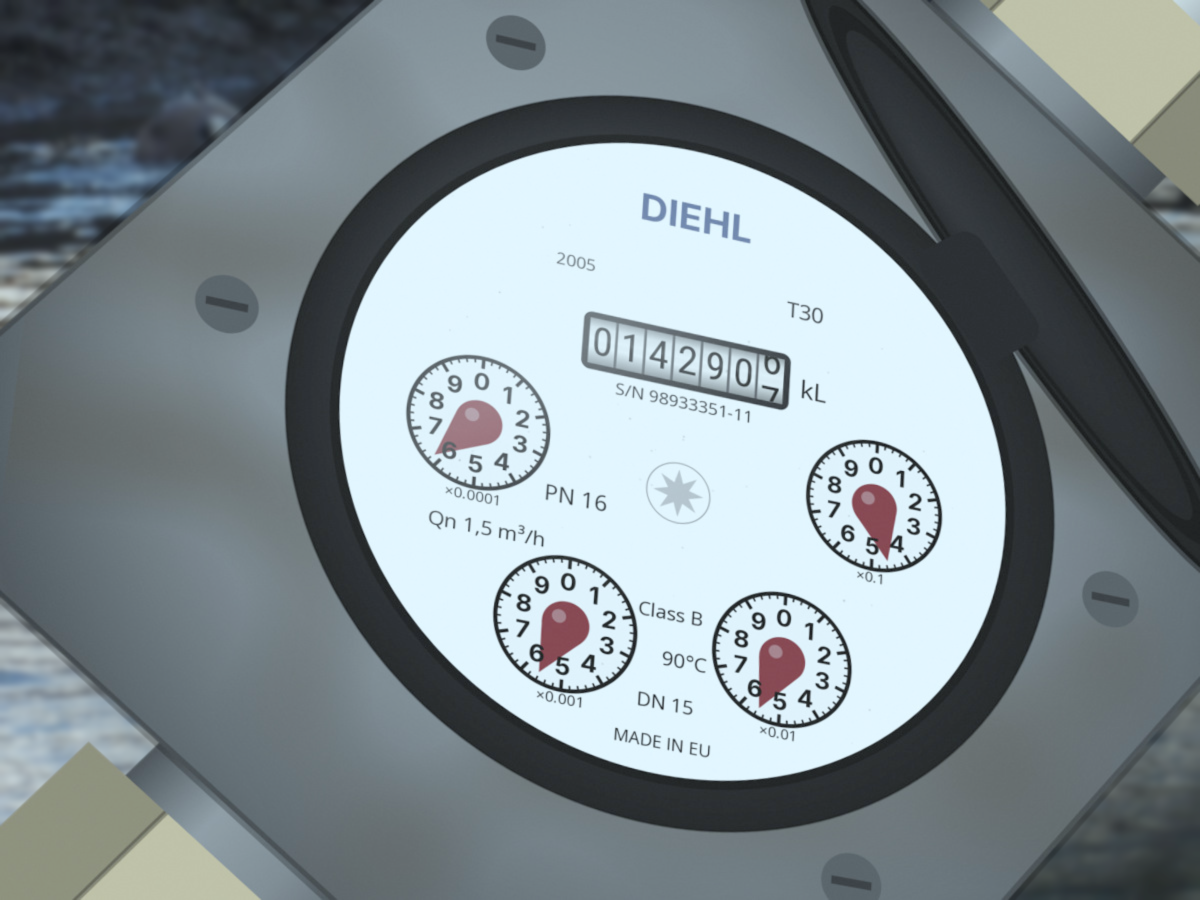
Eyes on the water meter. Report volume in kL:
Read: 142906.4556 kL
